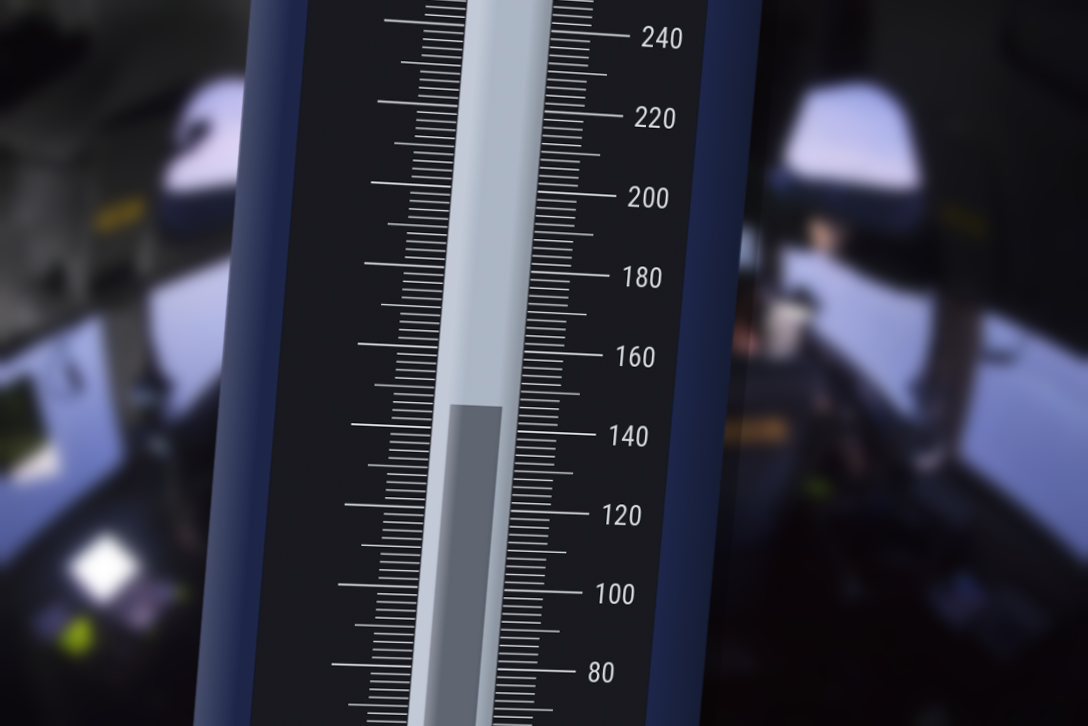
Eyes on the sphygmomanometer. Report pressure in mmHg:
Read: 146 mmHg
